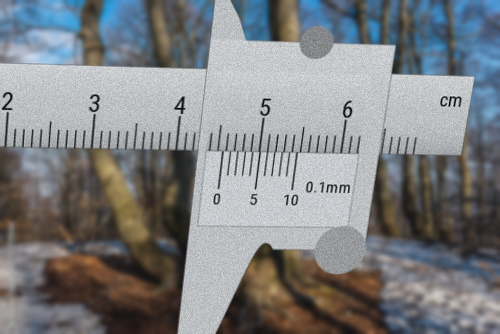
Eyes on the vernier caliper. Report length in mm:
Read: 45.6 mm
